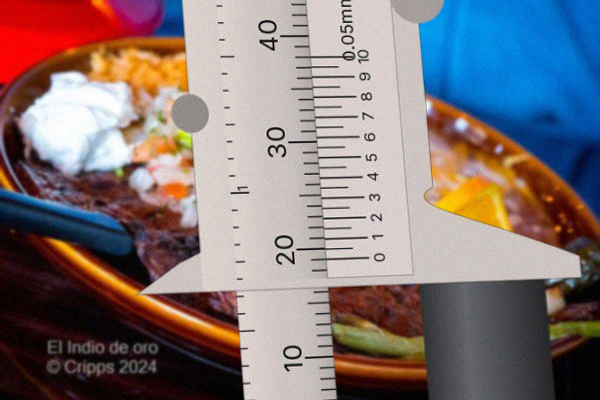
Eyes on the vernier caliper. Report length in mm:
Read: 19.0 mm
